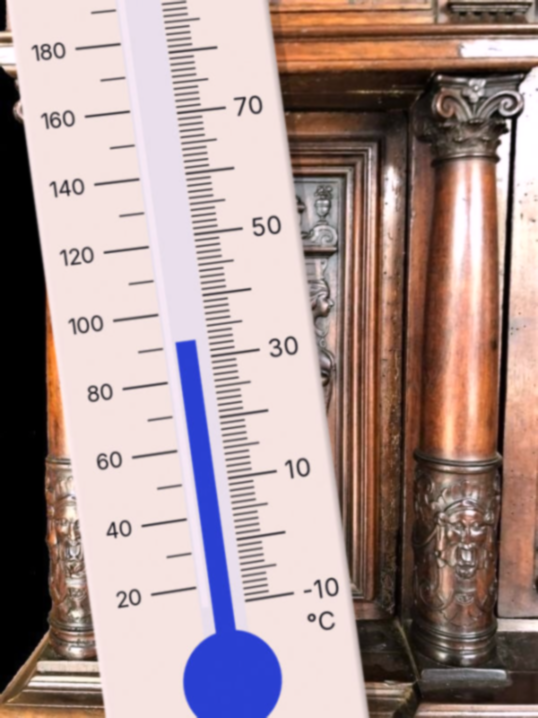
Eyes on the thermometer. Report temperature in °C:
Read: 33 °C
